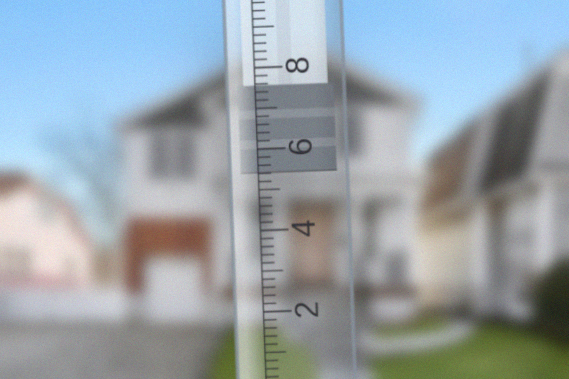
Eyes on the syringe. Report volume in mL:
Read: 5.4 mL
